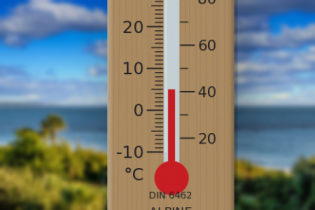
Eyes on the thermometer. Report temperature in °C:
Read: 5 °C
